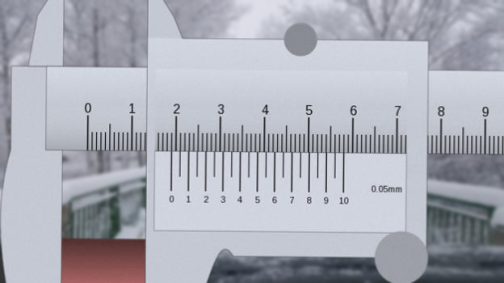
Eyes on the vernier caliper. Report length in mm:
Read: 19.0 mm
